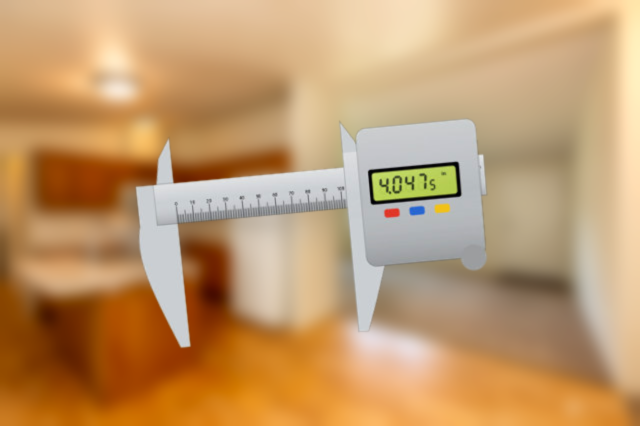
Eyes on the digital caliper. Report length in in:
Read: 4.0475 in
